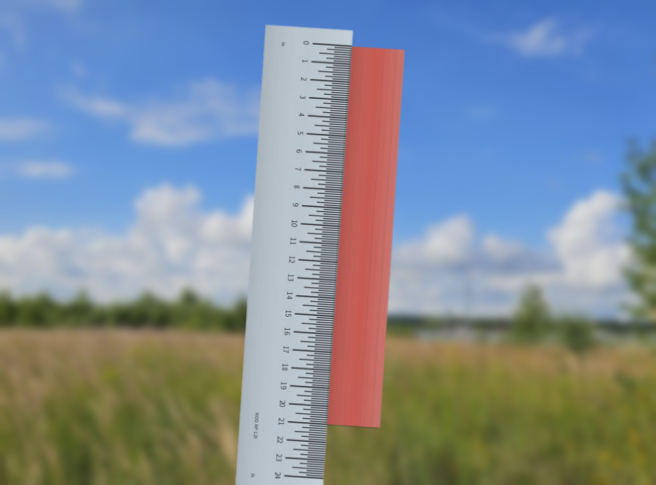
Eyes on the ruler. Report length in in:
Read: 21 in
